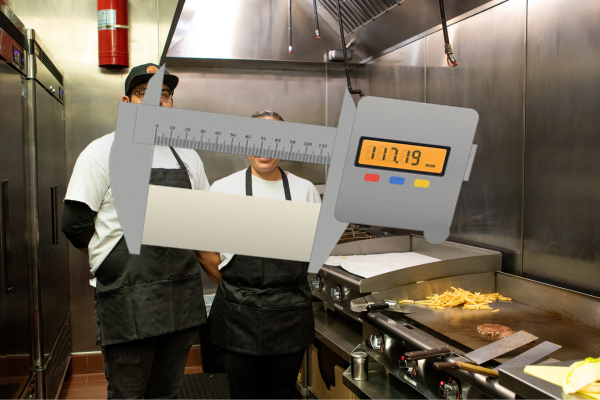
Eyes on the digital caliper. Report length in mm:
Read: 117.19 mm
